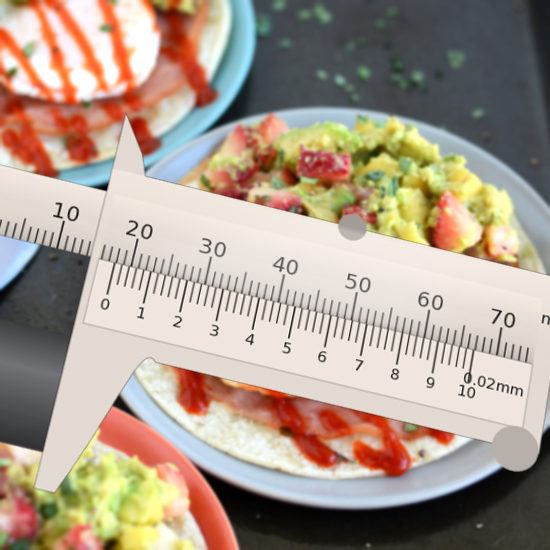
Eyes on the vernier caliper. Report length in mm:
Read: 17.8 mm
